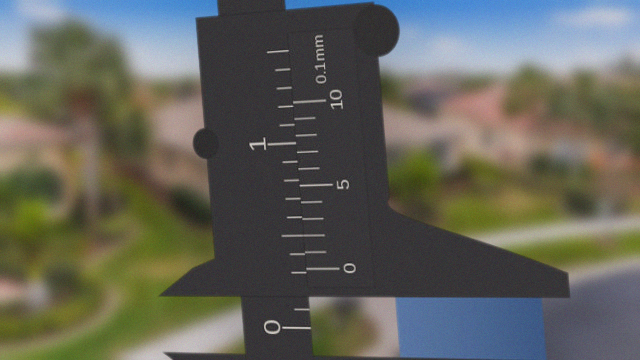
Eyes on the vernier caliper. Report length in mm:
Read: 3.2 mm
